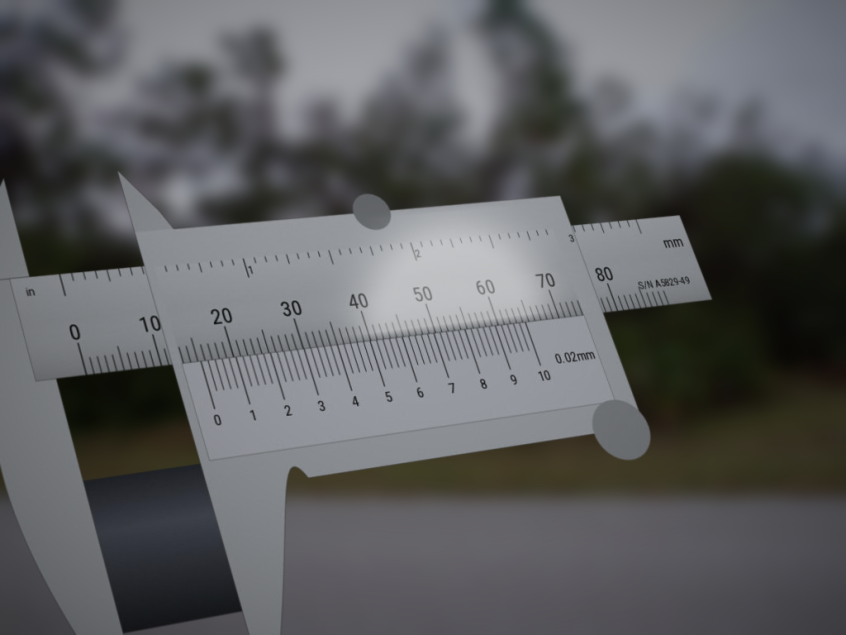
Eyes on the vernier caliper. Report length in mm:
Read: 15.4 mm
